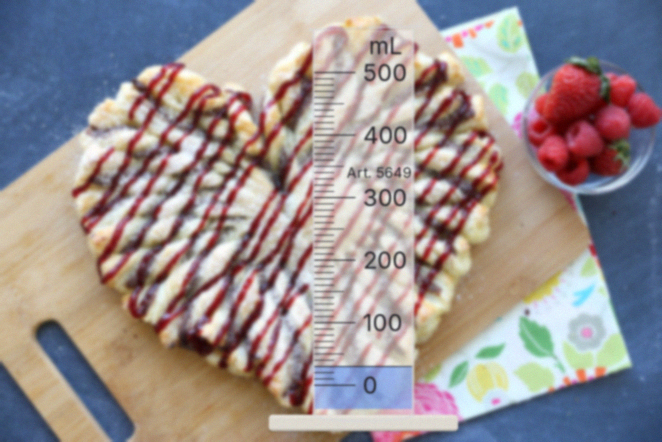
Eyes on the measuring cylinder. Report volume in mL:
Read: 30 mL
